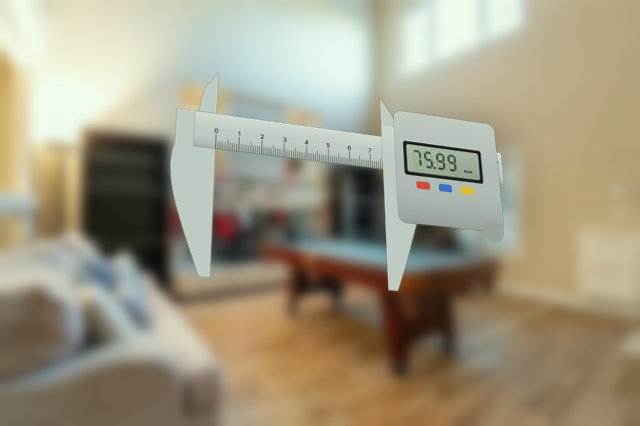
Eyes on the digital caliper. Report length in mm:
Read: 75.99 mm
